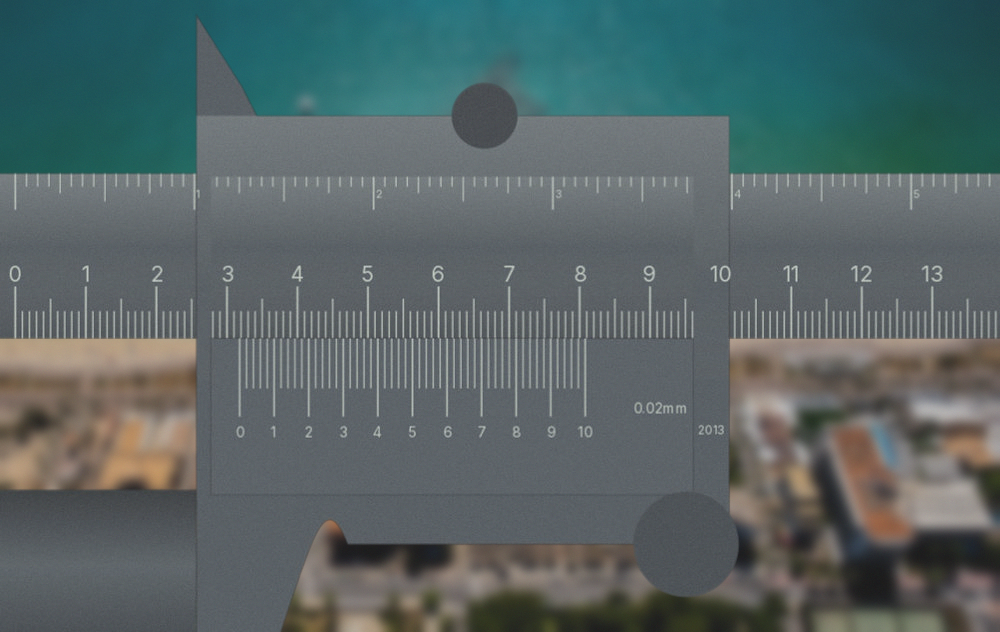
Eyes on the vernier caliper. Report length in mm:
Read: 31.8 mm
